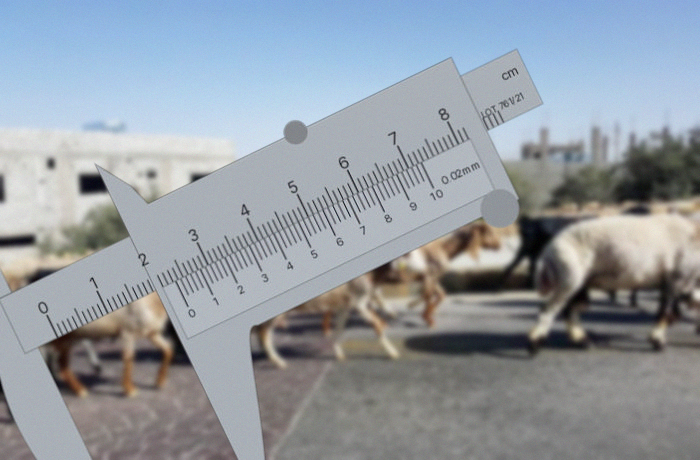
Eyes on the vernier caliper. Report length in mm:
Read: 23.5 mm
